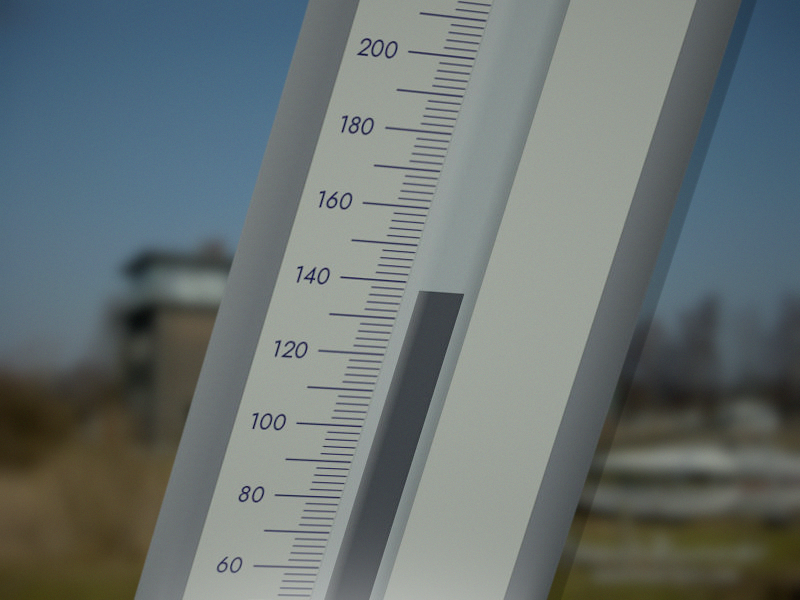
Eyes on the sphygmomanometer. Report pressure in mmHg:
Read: 138 mmHg
